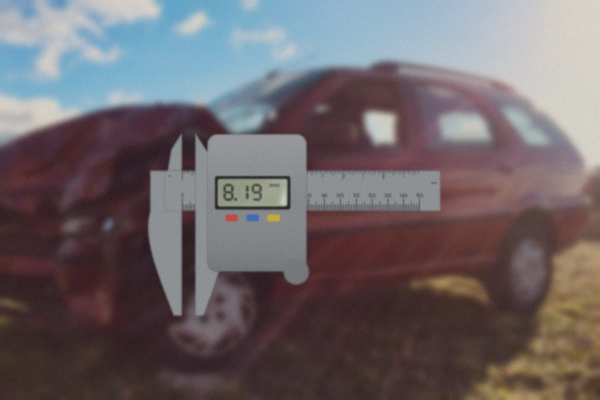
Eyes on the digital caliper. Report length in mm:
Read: 8.19 mm
